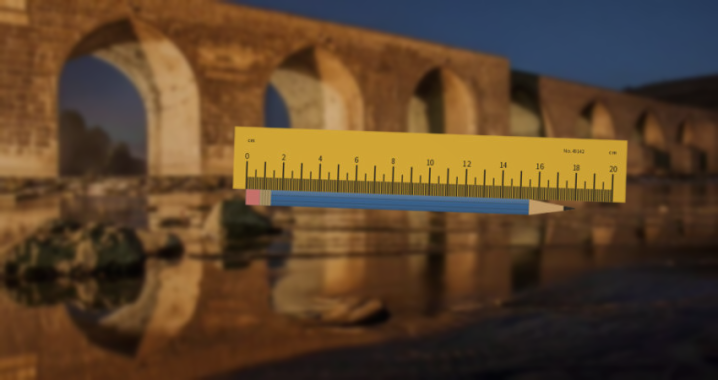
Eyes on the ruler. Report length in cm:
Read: 18 cm
